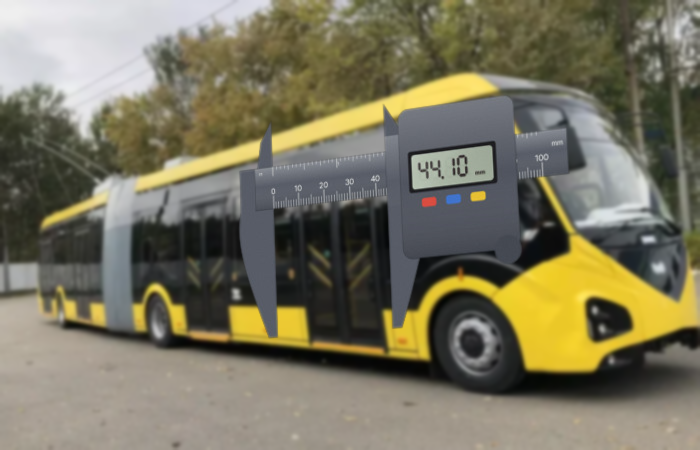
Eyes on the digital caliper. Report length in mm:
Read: 44.10 mm
